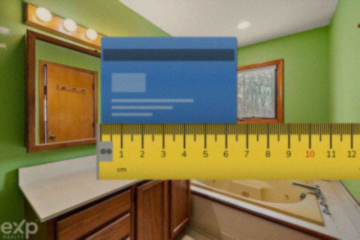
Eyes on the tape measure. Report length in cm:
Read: 6.5 cm
